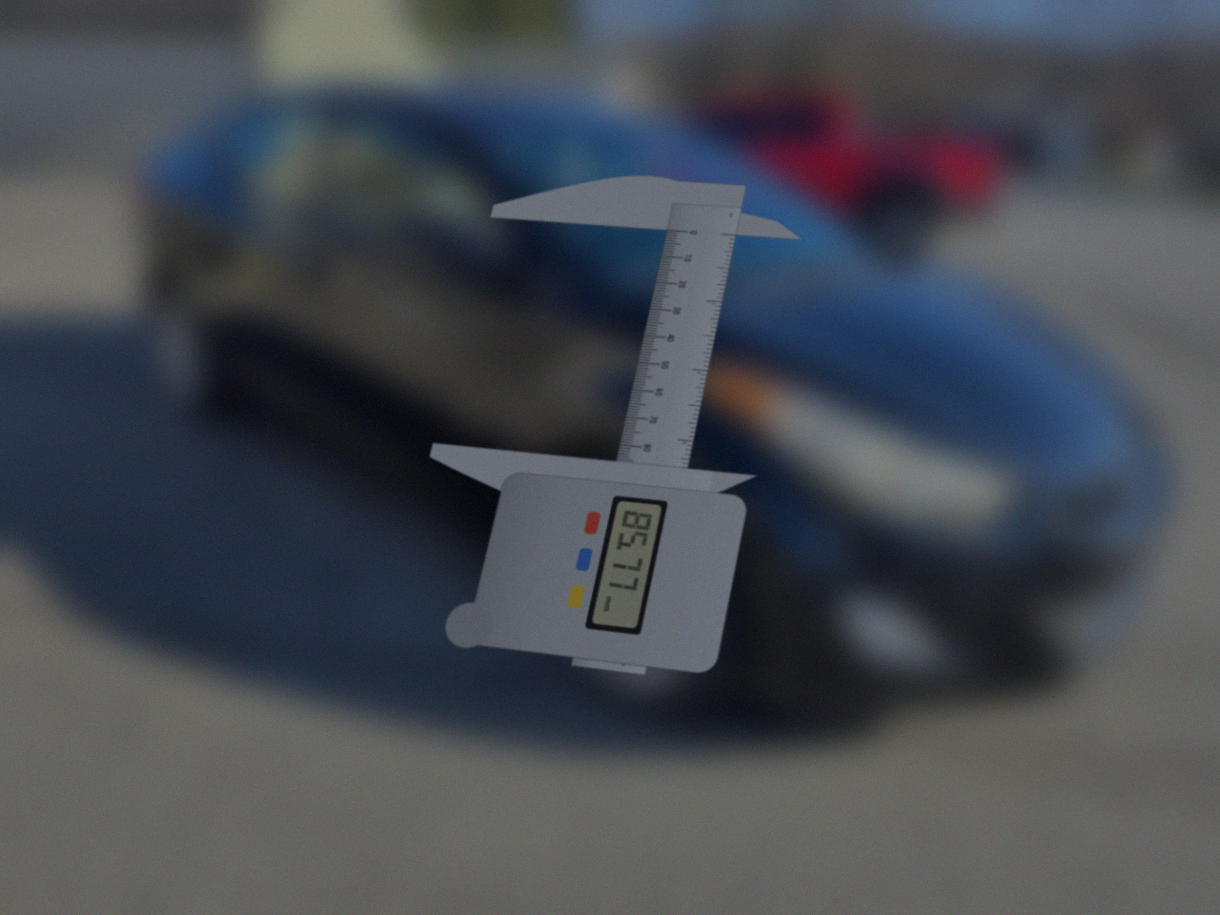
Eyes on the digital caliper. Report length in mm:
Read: 85.77 mm
